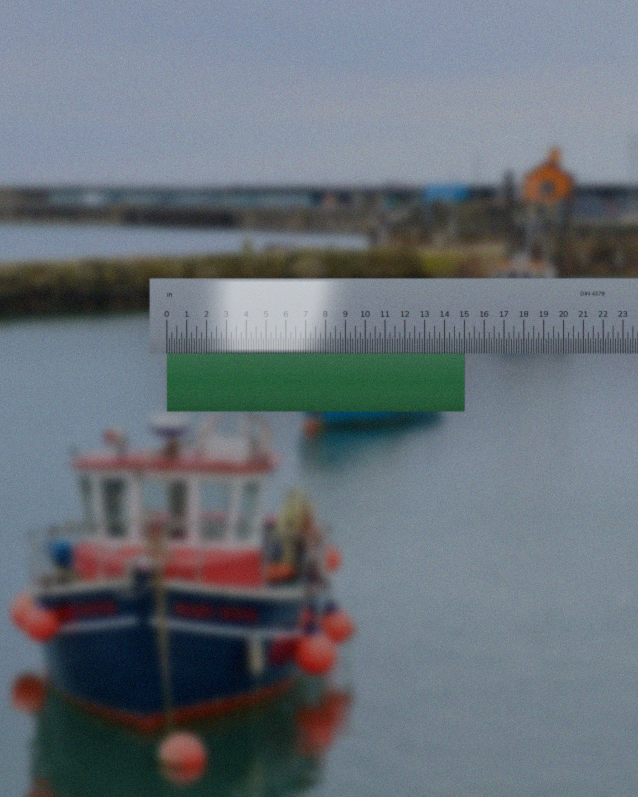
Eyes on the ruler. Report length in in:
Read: 15 in
